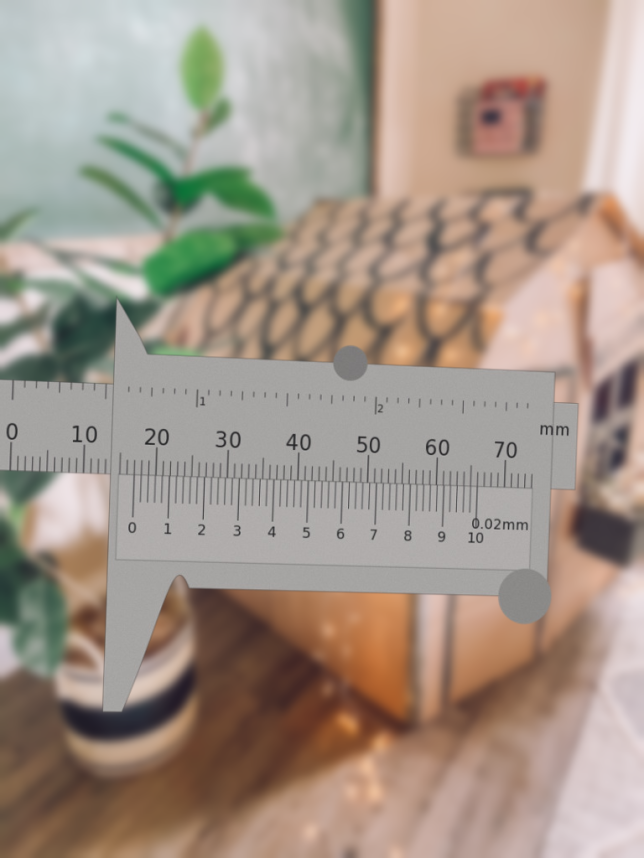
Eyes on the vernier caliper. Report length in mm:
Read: 17.0 mm
